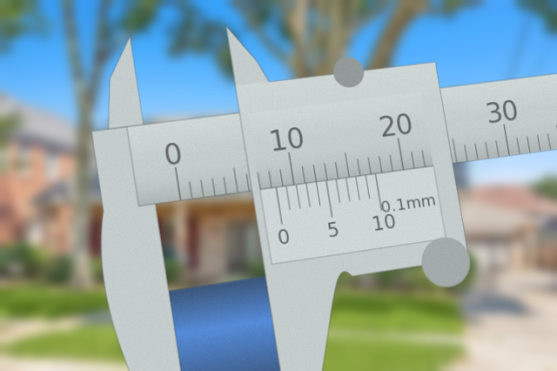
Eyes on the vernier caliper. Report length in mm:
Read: 8.4 mm
